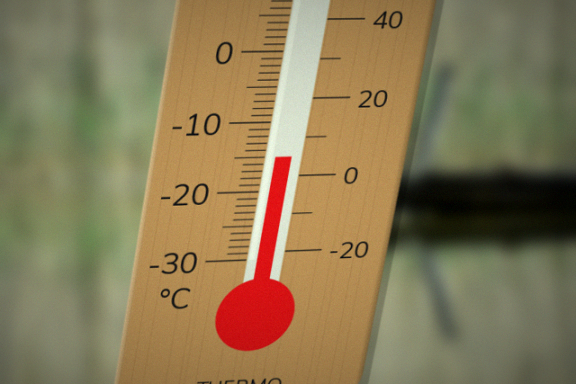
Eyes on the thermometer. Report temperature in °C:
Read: -15 °C
